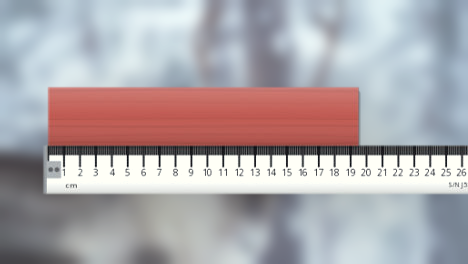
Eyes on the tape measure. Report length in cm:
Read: 19.5 cm
